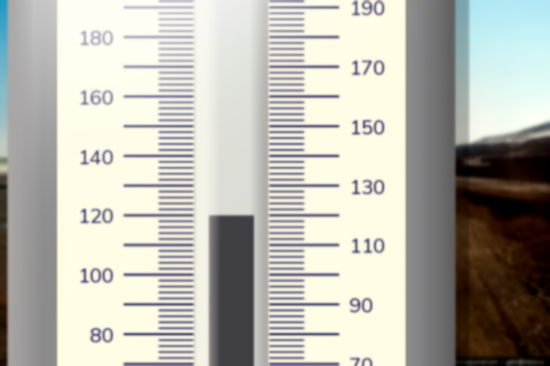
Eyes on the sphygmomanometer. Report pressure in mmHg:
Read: 120 mmHg
